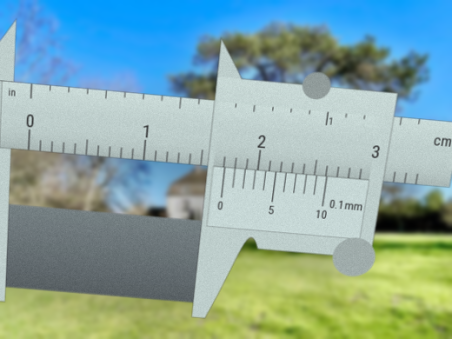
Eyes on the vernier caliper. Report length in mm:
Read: 17.1 mm
